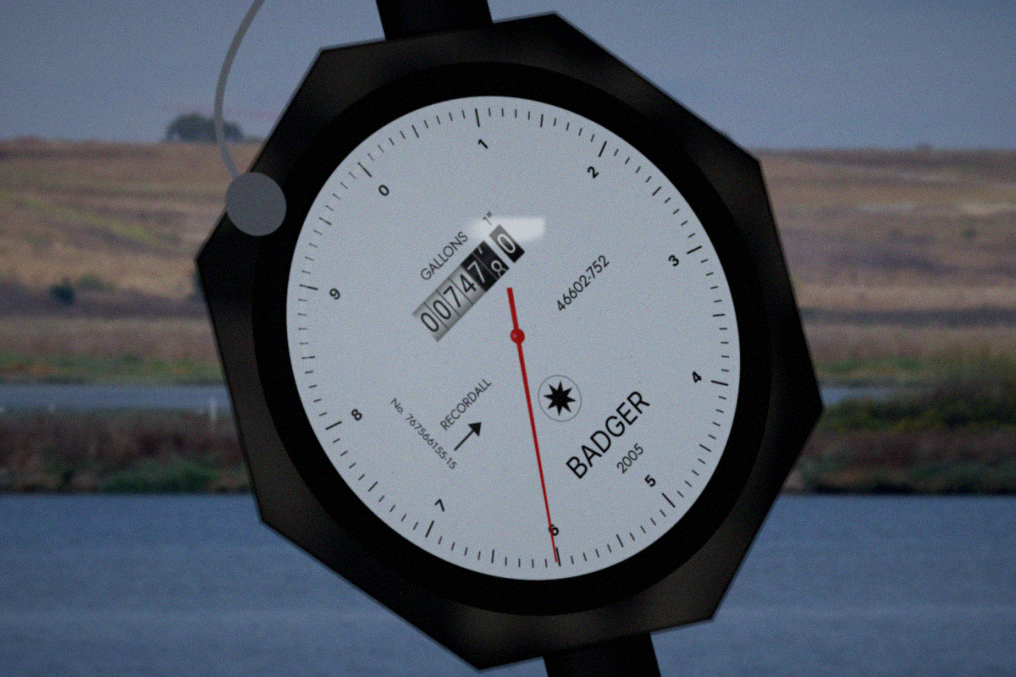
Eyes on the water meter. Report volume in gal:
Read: 74776.0 gal
